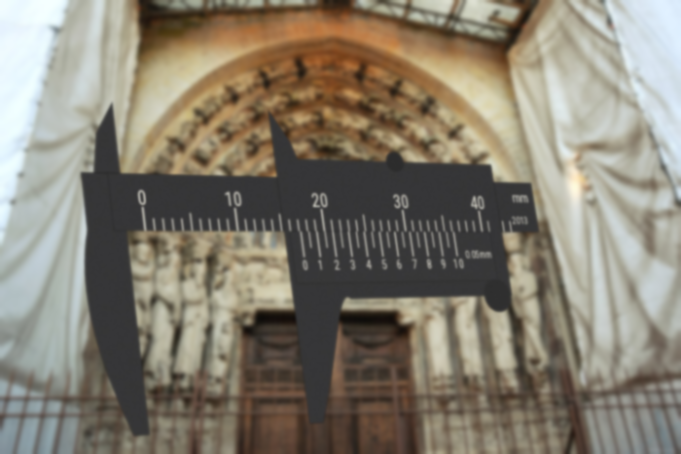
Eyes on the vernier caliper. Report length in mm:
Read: 17.2 mm
